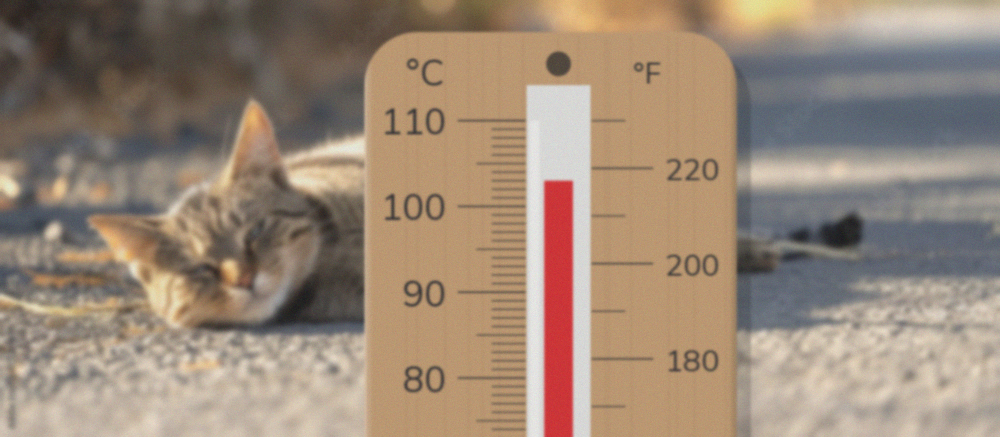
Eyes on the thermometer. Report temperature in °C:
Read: 103 °C
